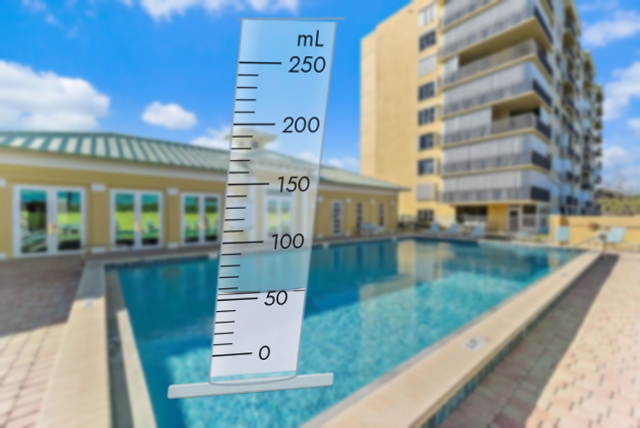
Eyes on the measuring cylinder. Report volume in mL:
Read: 55 mL
